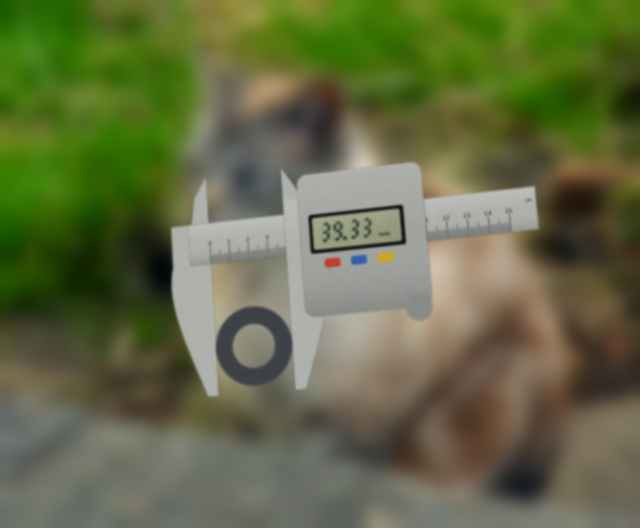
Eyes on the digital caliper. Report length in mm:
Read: 39.33 mm
